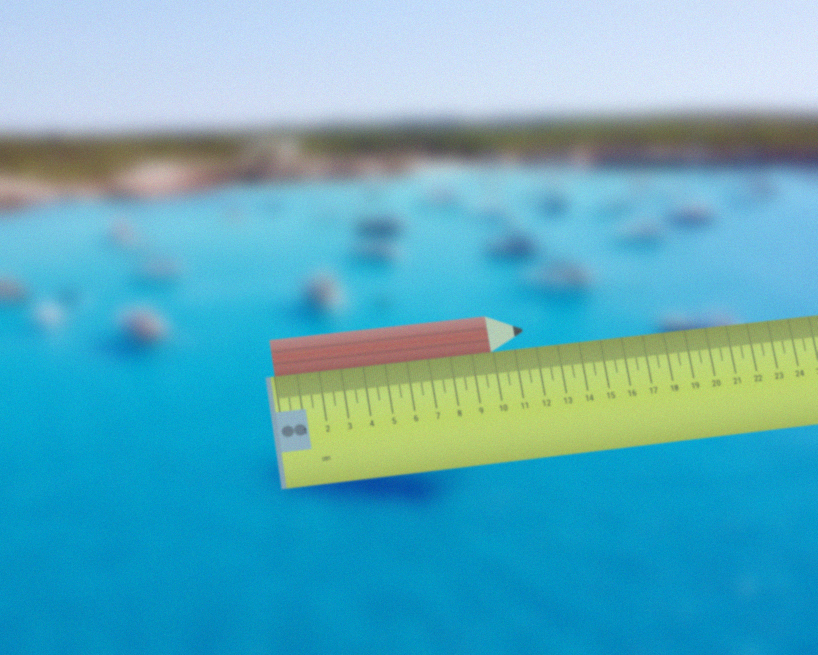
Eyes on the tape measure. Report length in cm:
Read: 11.5 cm
